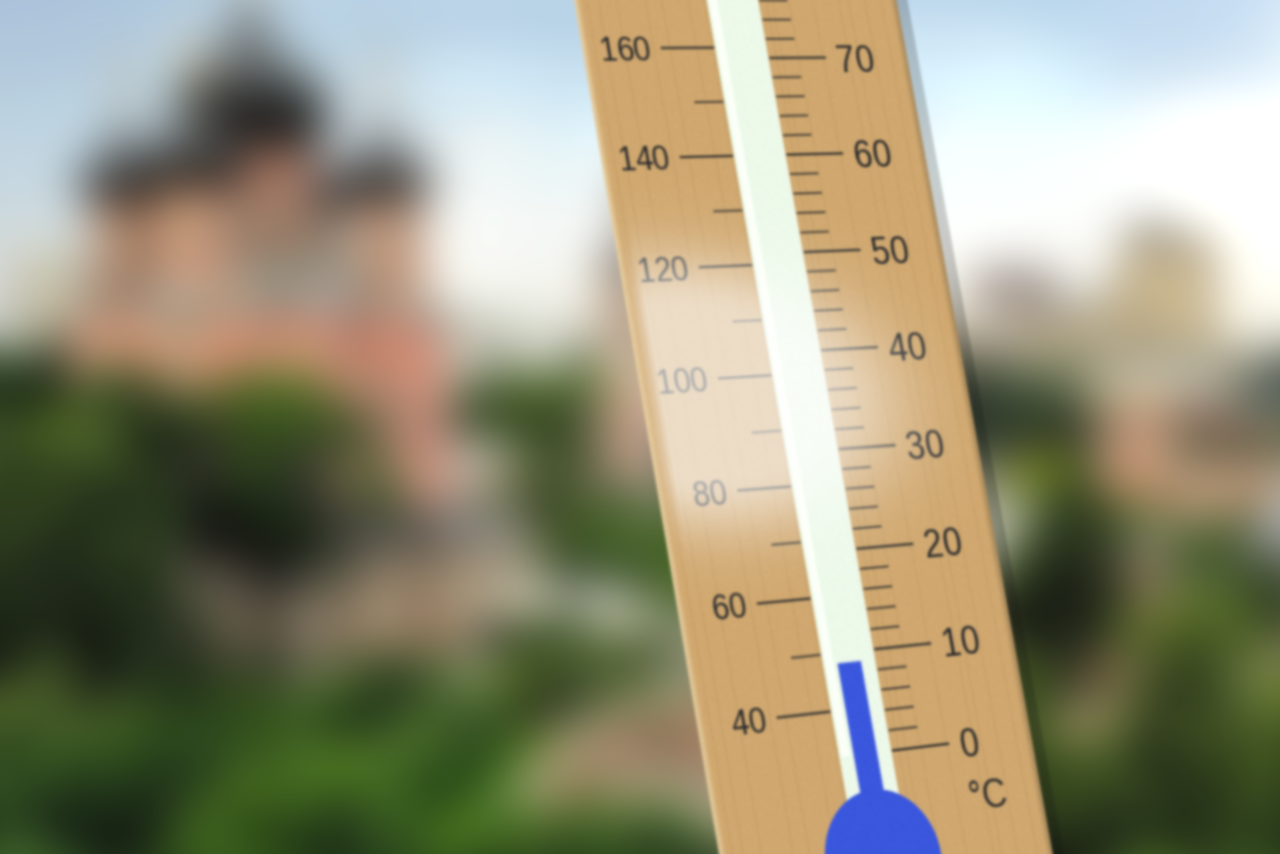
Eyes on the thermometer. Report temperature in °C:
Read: 9 °C
